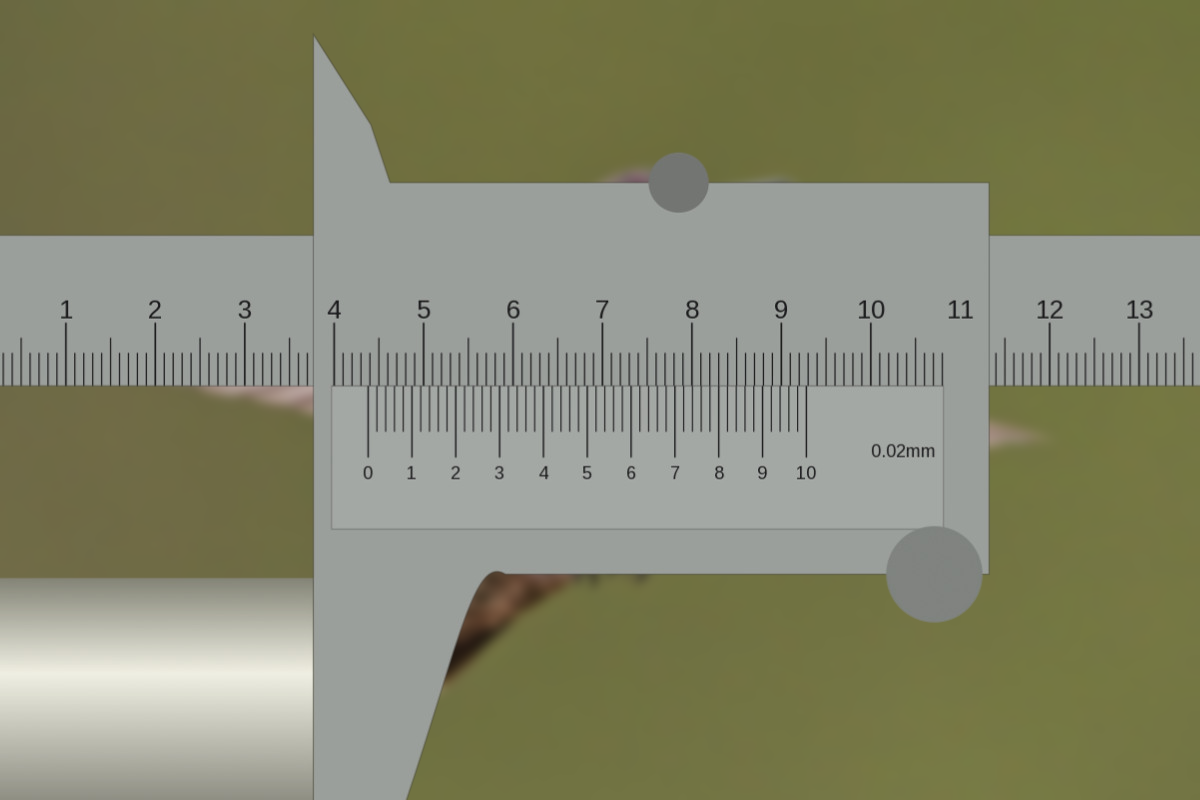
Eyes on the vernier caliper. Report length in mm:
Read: 43.8 mm
